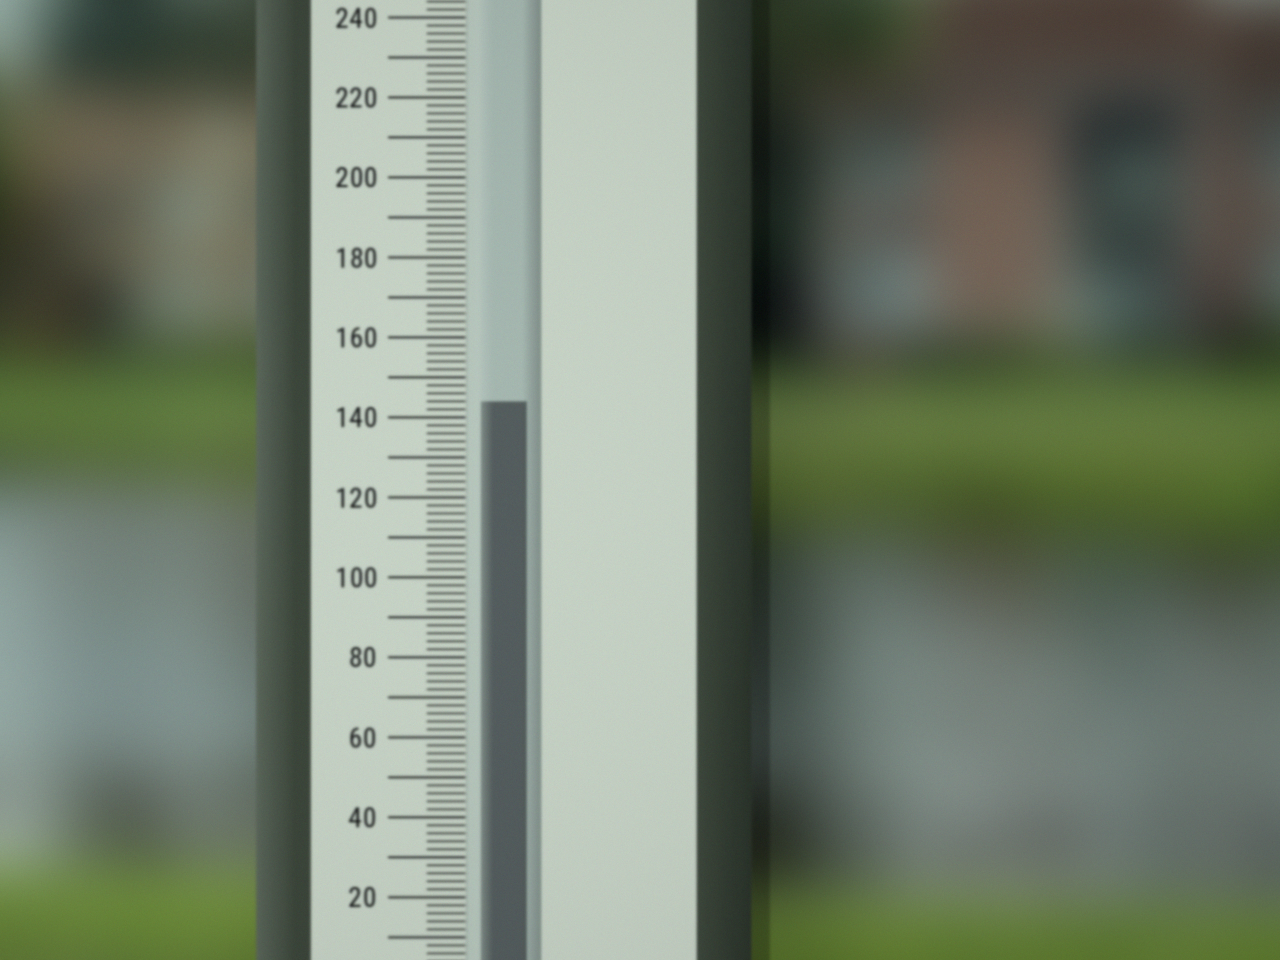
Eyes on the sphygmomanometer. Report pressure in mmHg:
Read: 144 mmHg
